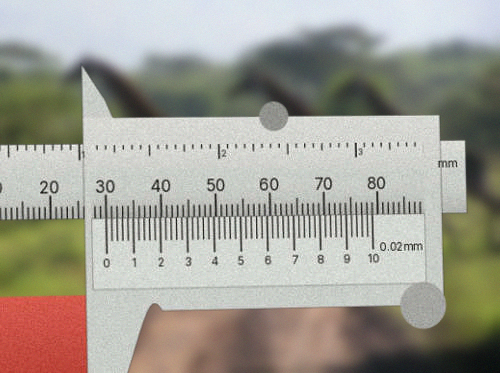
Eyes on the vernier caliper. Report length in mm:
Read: 30.0 mm
